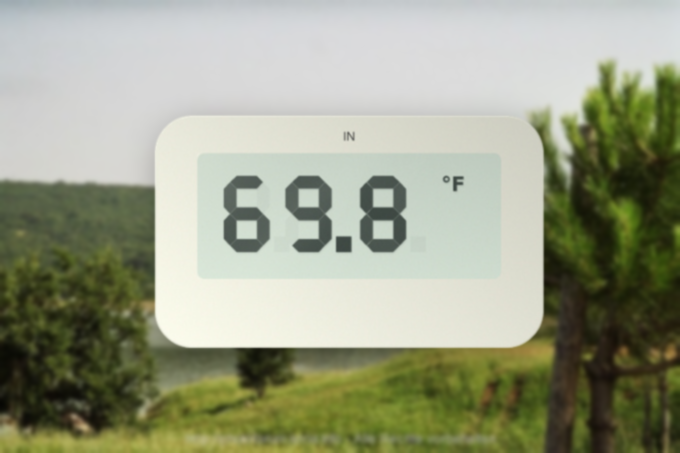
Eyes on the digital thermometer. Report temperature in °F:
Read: 69.8 °F
